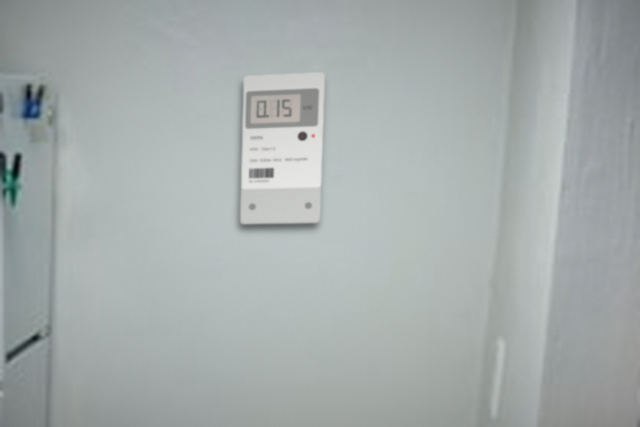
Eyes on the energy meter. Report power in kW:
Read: 0.15 kW
